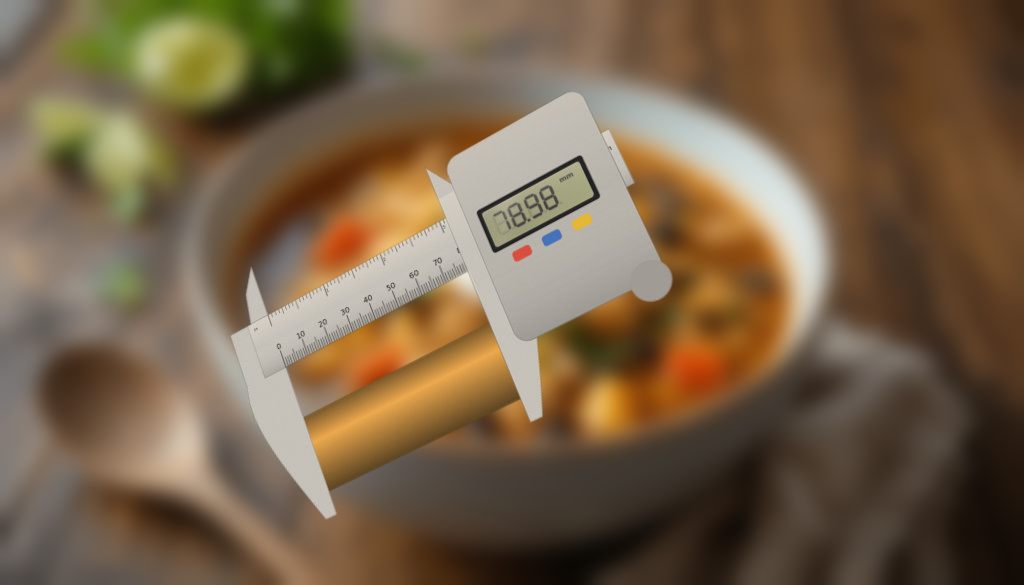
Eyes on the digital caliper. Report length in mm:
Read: 78.98 mm
